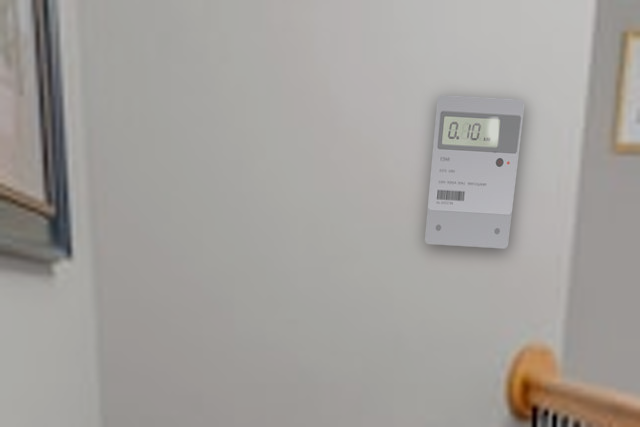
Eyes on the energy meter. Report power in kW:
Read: 0.10 kW
